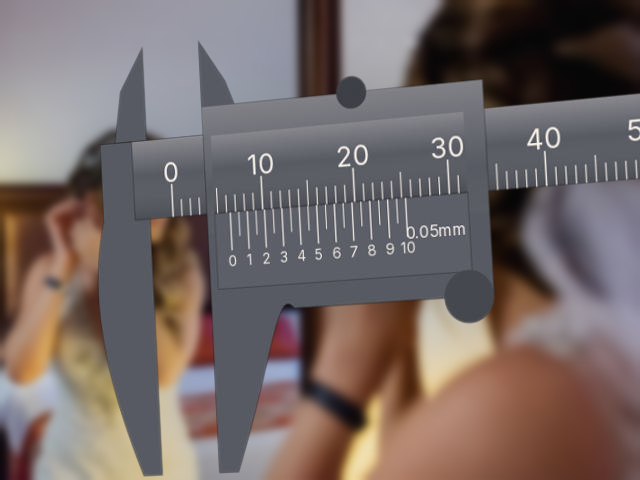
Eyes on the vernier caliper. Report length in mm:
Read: 6.4 mm
